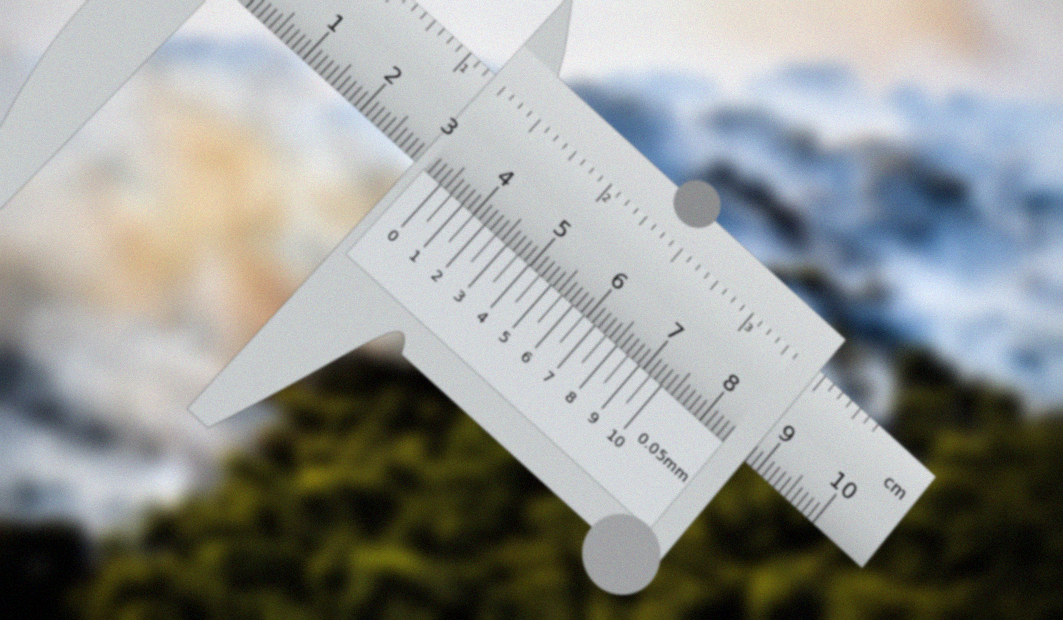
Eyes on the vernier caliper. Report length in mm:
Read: 34.2 mm
